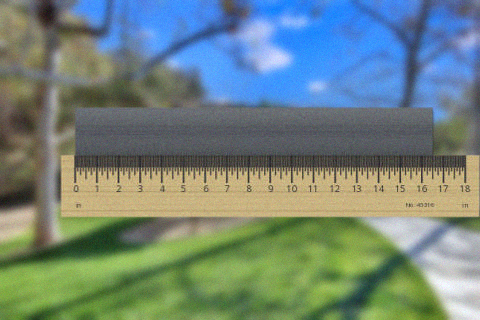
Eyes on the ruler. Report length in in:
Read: 16.5 in
